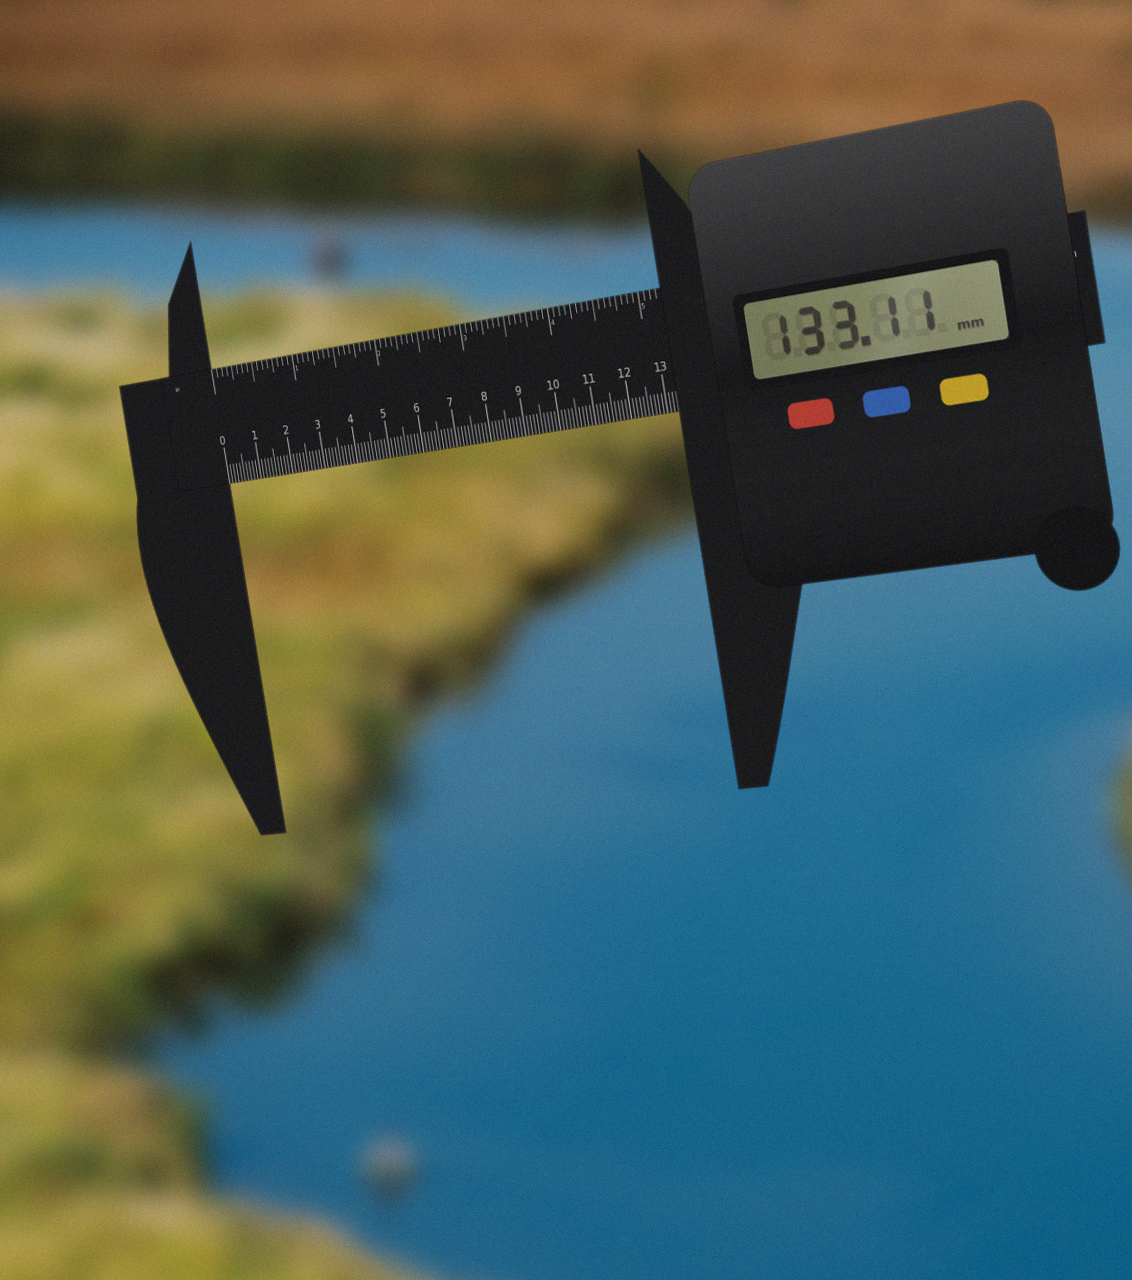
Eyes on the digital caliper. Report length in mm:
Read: 133.11 mm
